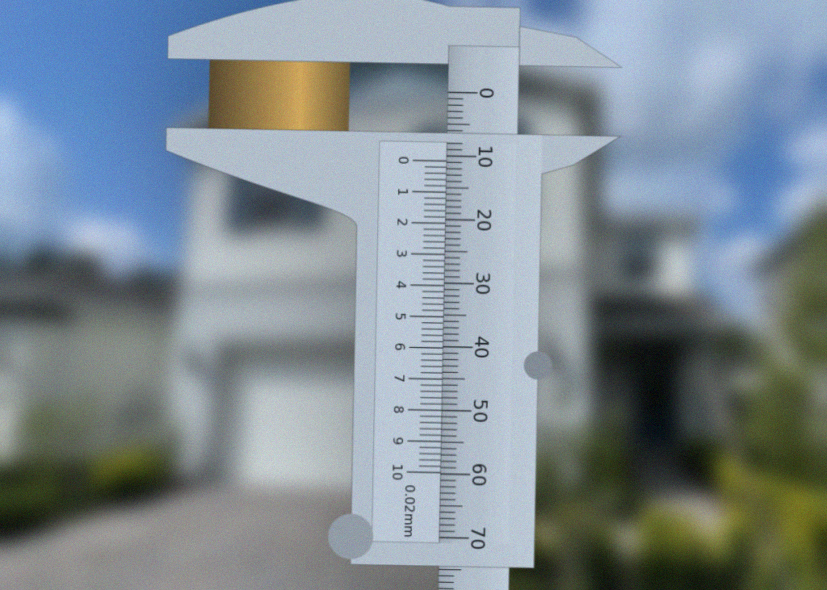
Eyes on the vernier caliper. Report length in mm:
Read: 10.8 mm
